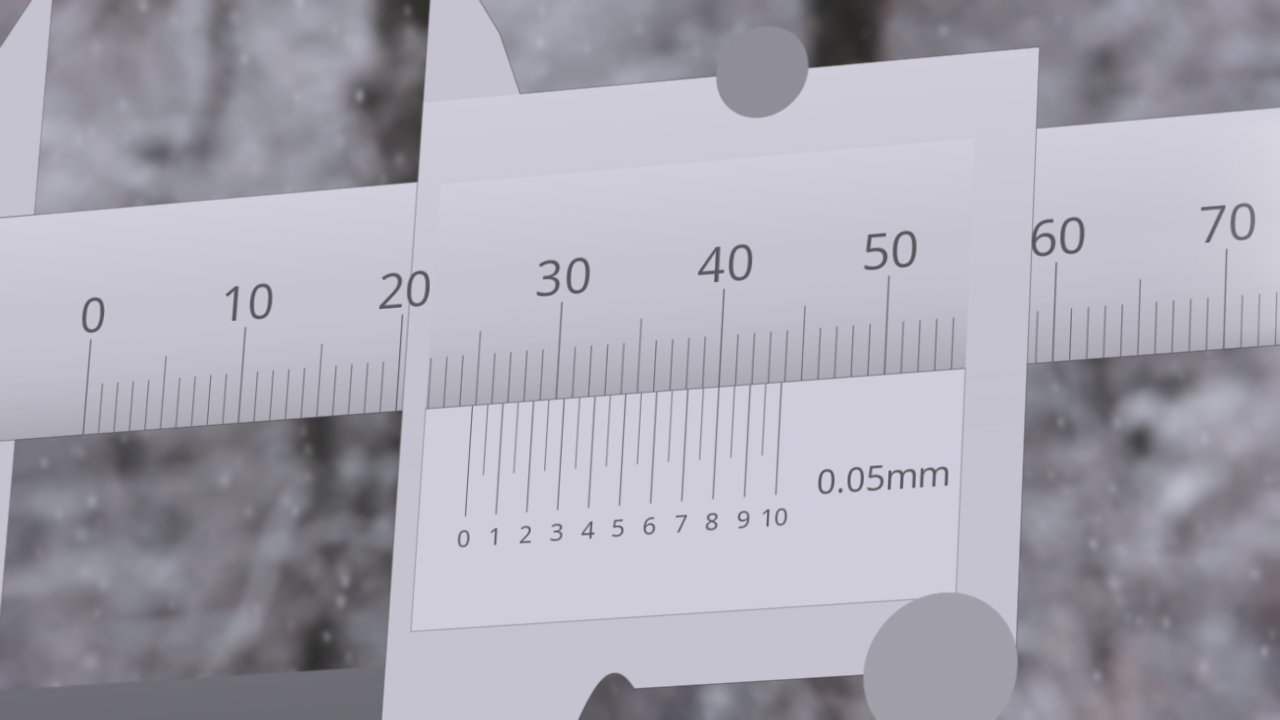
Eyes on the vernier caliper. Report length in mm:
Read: 24.8 mm
